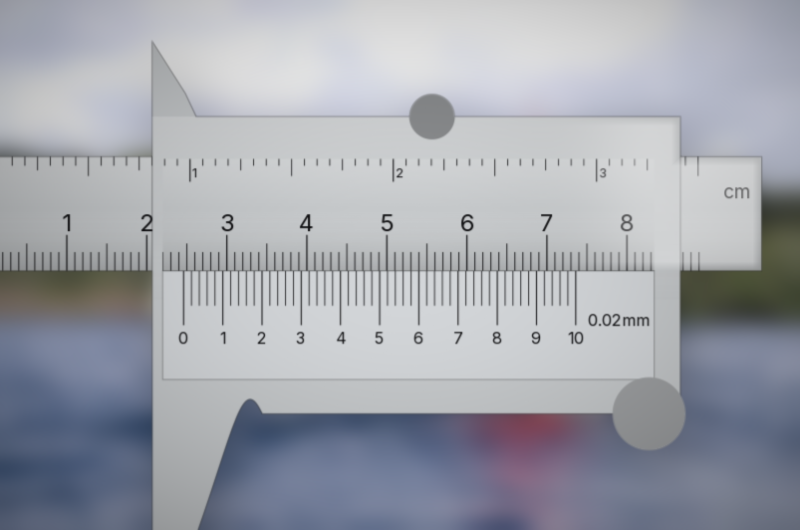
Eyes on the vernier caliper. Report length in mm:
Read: 24.6 mm
